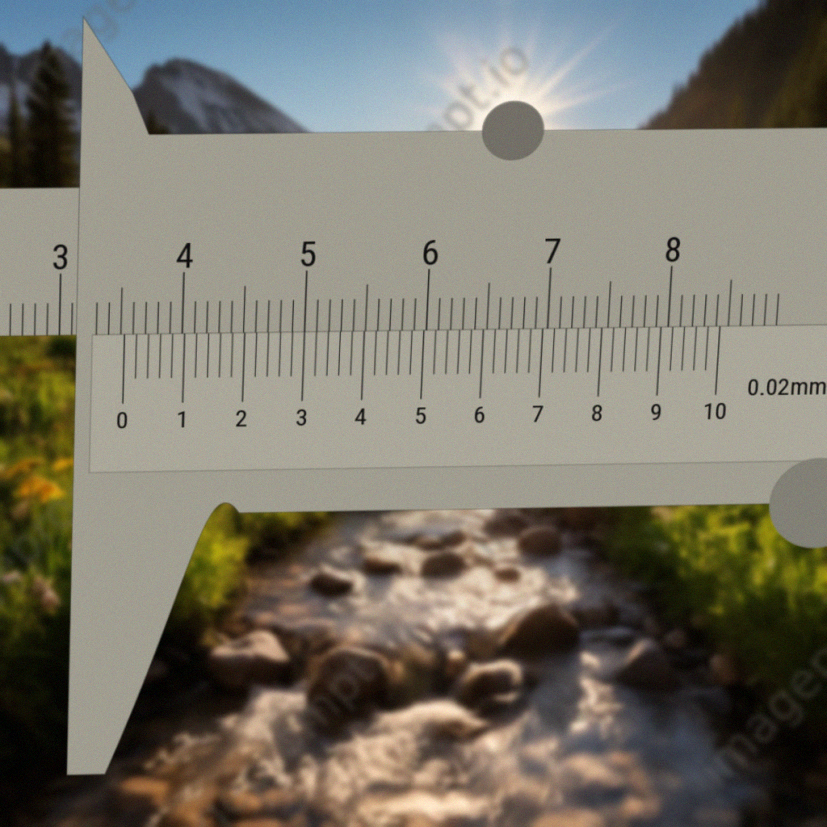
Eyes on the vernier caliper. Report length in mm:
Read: 35.3 mm
